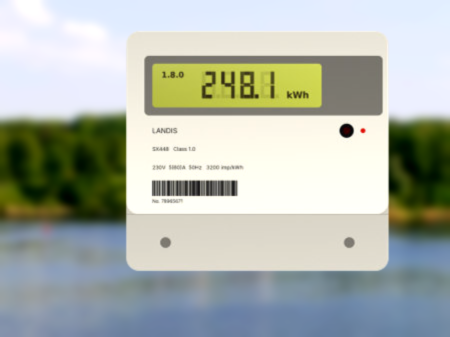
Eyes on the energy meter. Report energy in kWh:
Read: 248.1 kWh
